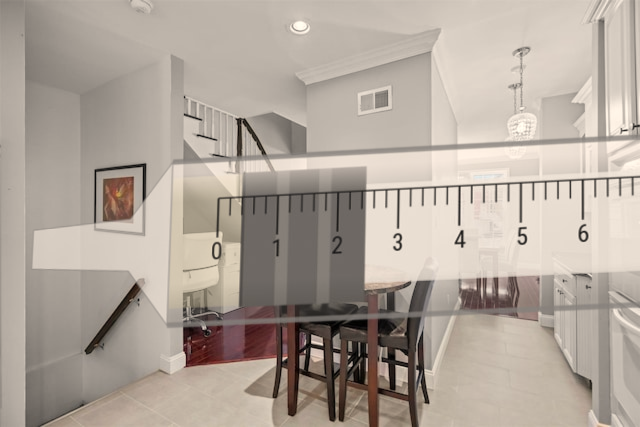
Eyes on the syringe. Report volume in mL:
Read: 0.4 mL
